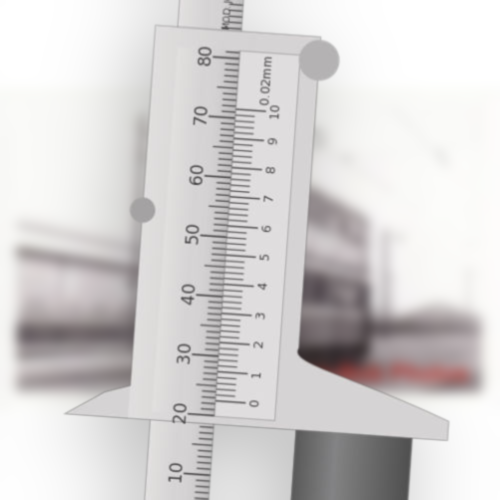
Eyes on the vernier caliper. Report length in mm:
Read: 22.5 mm
